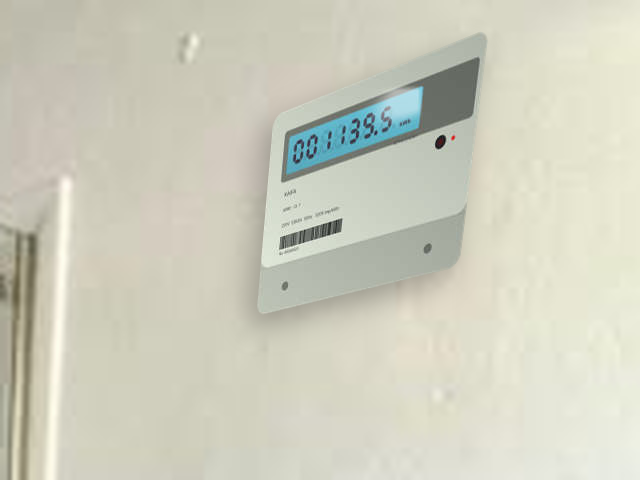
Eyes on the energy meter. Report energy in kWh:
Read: 1139.5 kWh
